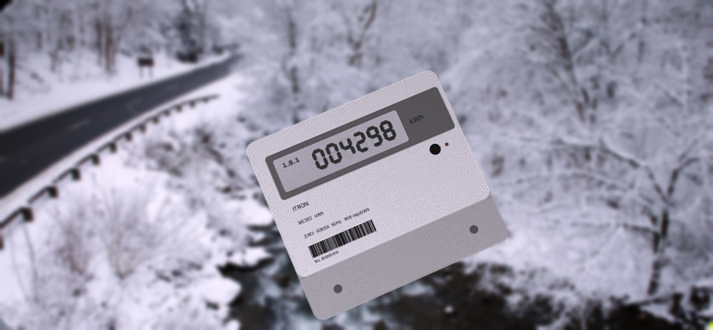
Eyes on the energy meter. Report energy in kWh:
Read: 4298 kWh
